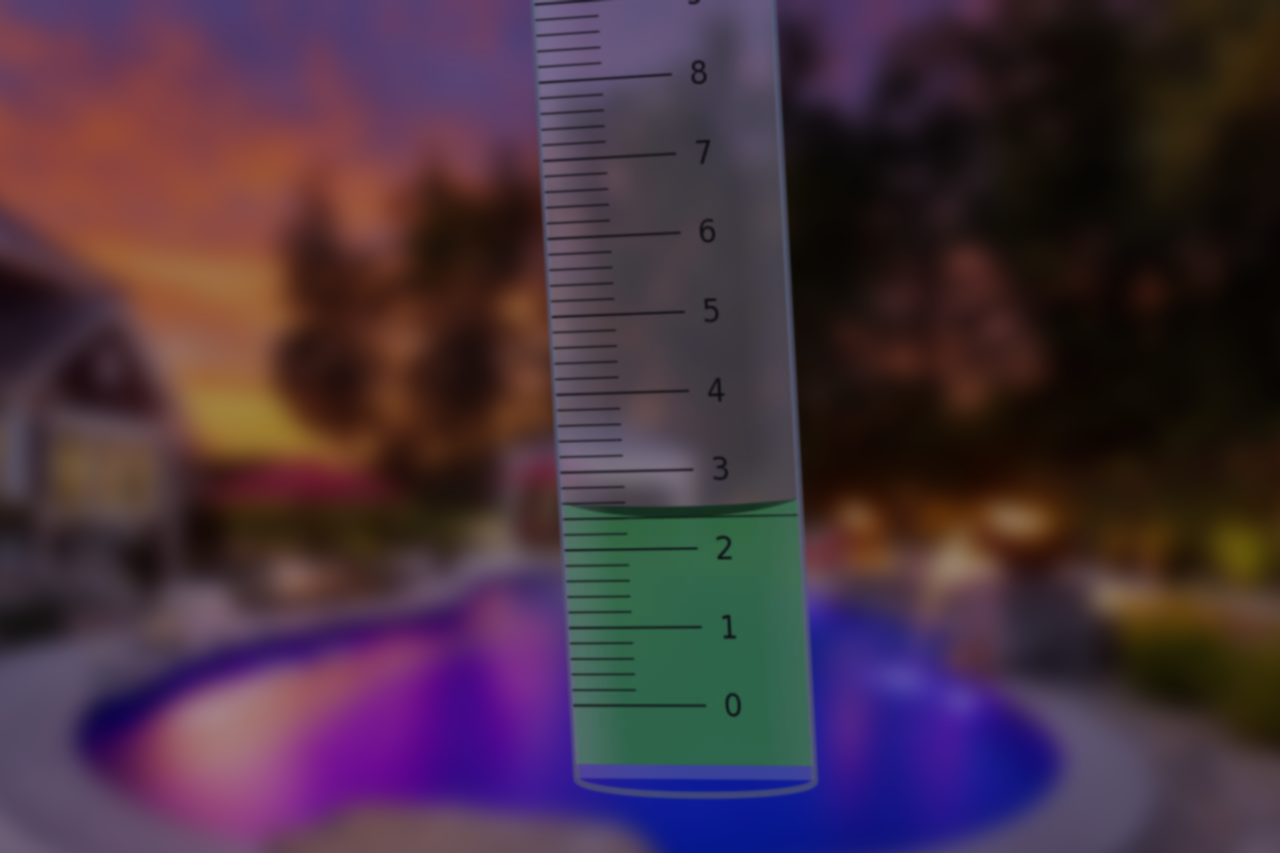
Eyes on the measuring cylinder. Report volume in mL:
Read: 2.4 mL
